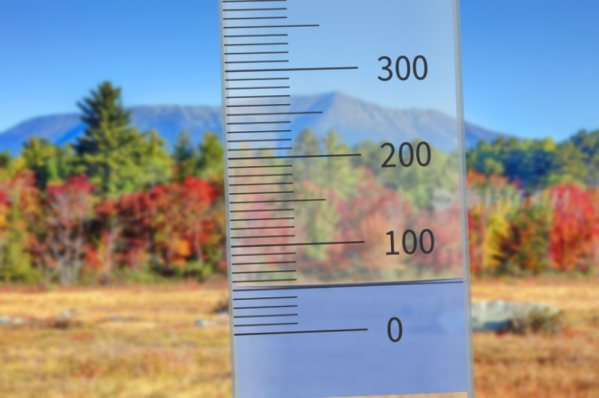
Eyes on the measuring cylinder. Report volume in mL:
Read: 50 mL
